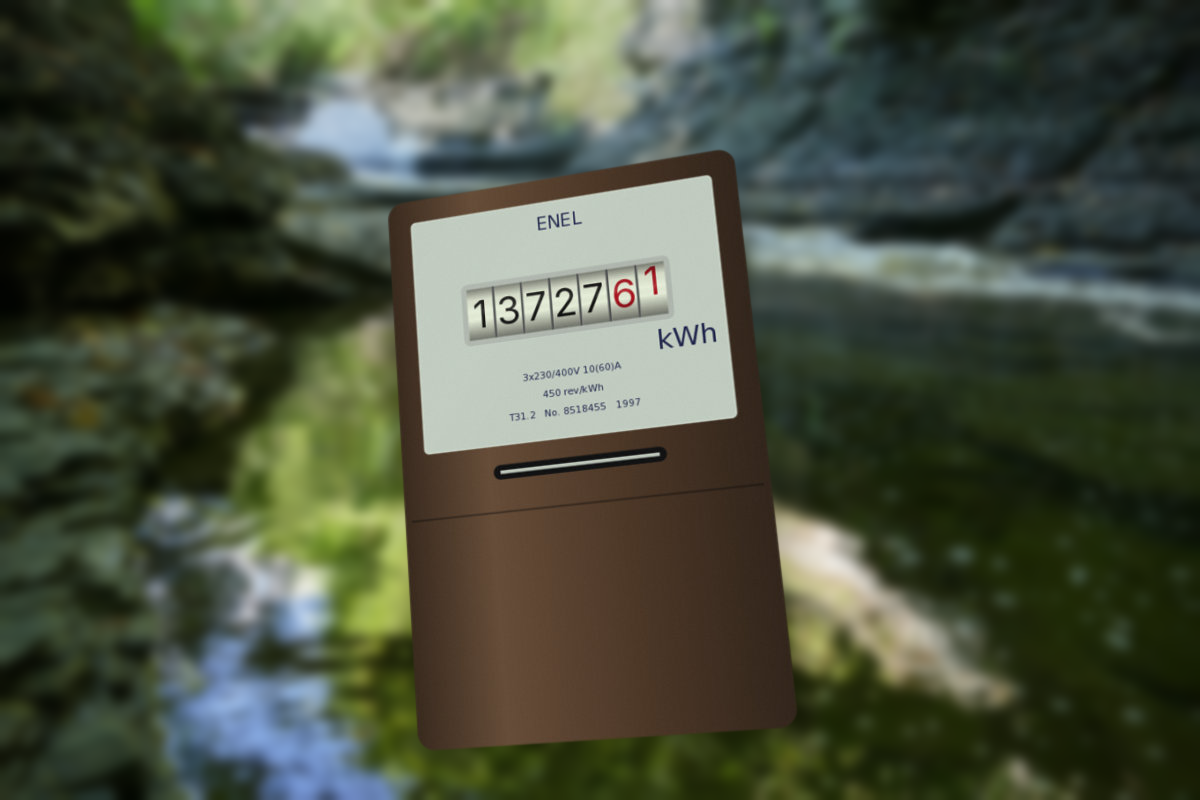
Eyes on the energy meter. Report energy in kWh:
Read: 13727.61 kWh
